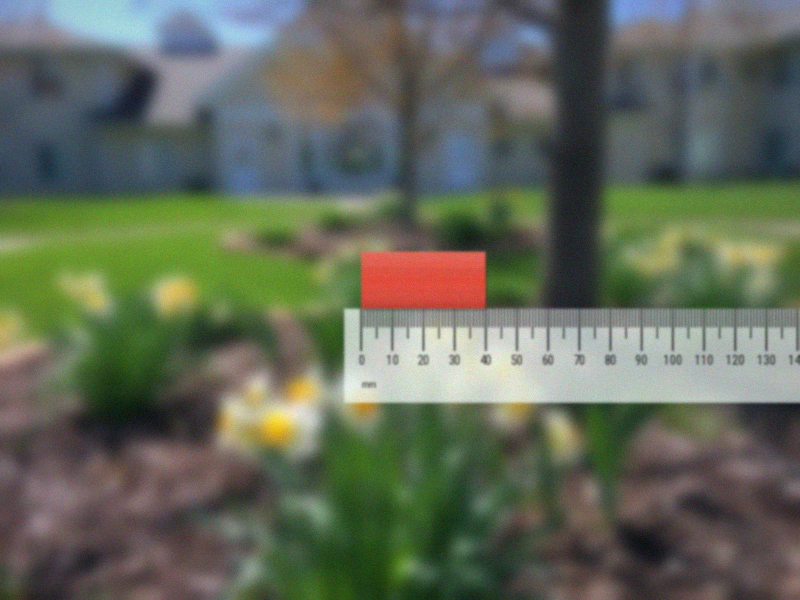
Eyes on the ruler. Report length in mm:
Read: 40 mm
